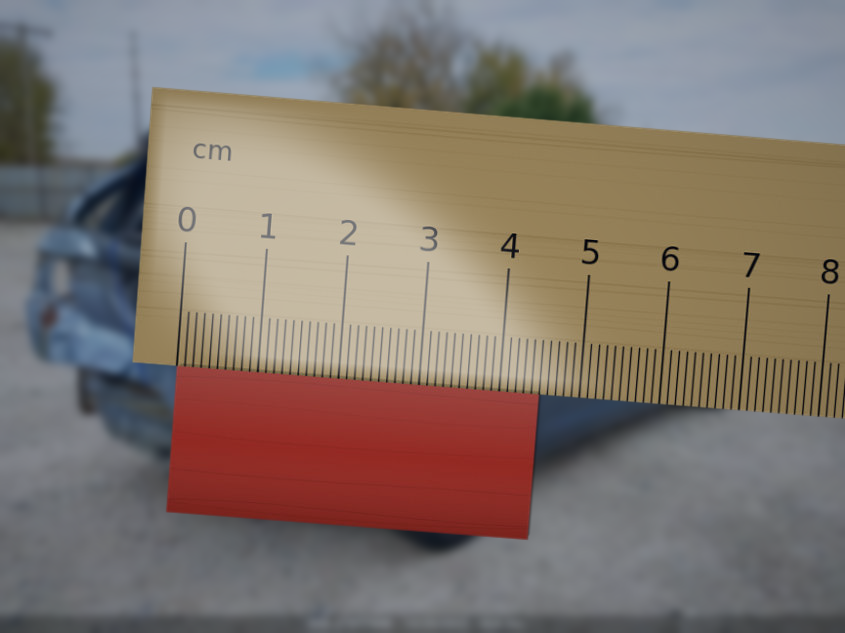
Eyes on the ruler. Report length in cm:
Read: 4.5 cm
